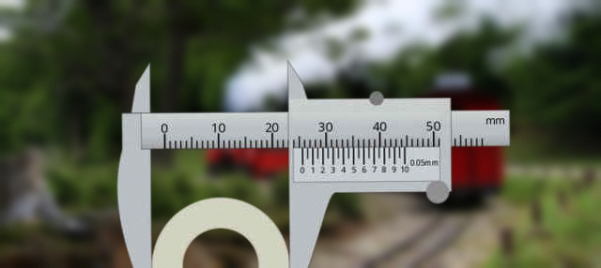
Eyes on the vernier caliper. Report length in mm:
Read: 25.6 mm
